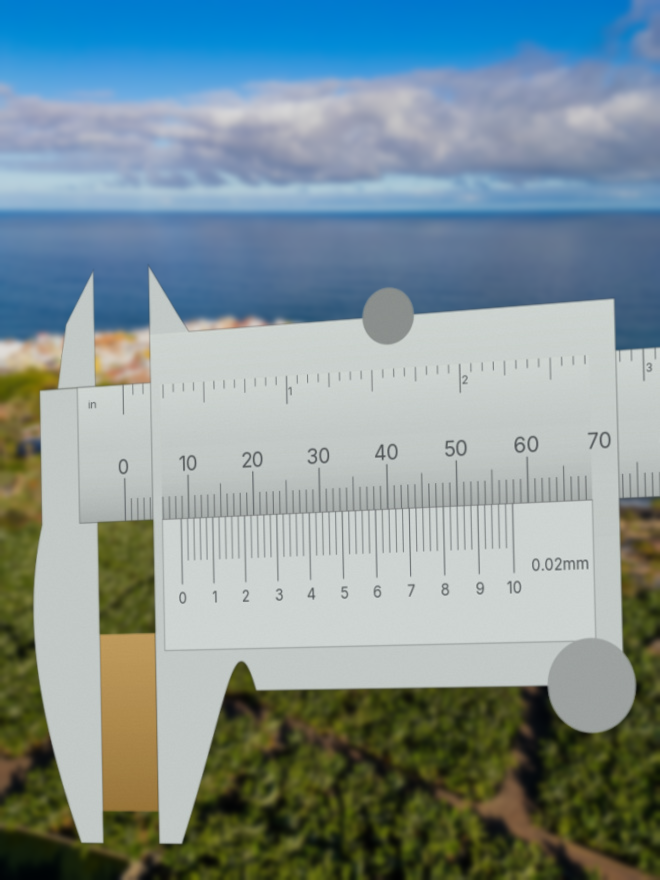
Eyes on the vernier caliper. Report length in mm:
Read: 8.8 mm
